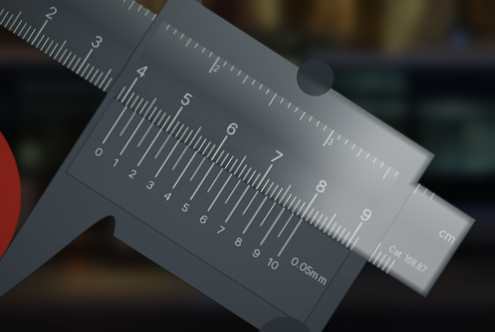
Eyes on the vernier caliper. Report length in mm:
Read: 41.2 mm
